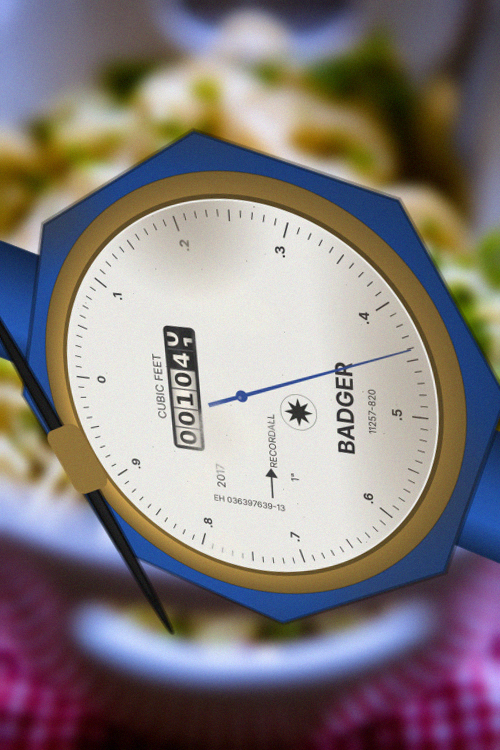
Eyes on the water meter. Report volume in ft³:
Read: 1040.44 ft³
